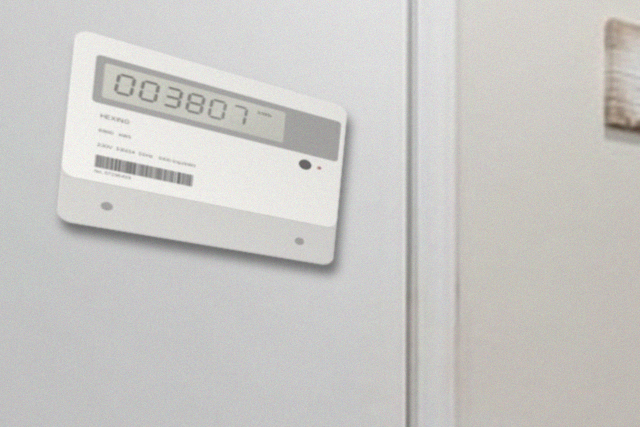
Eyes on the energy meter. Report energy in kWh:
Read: 3807 kWh
